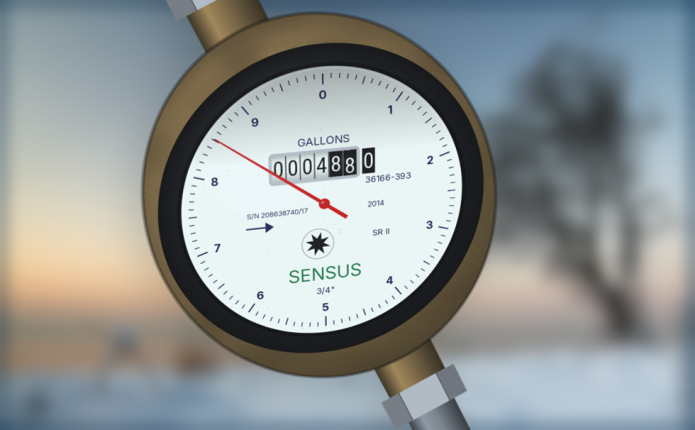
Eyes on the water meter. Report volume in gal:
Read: 4878.5 gal
